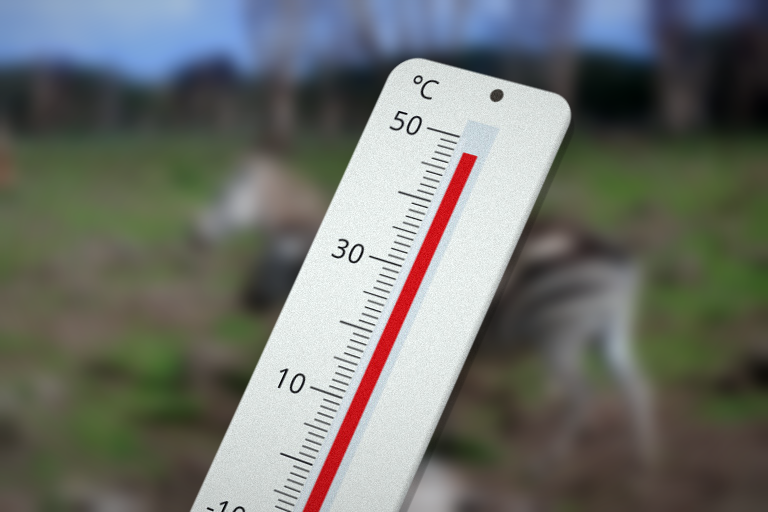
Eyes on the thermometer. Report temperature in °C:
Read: 48 °C
